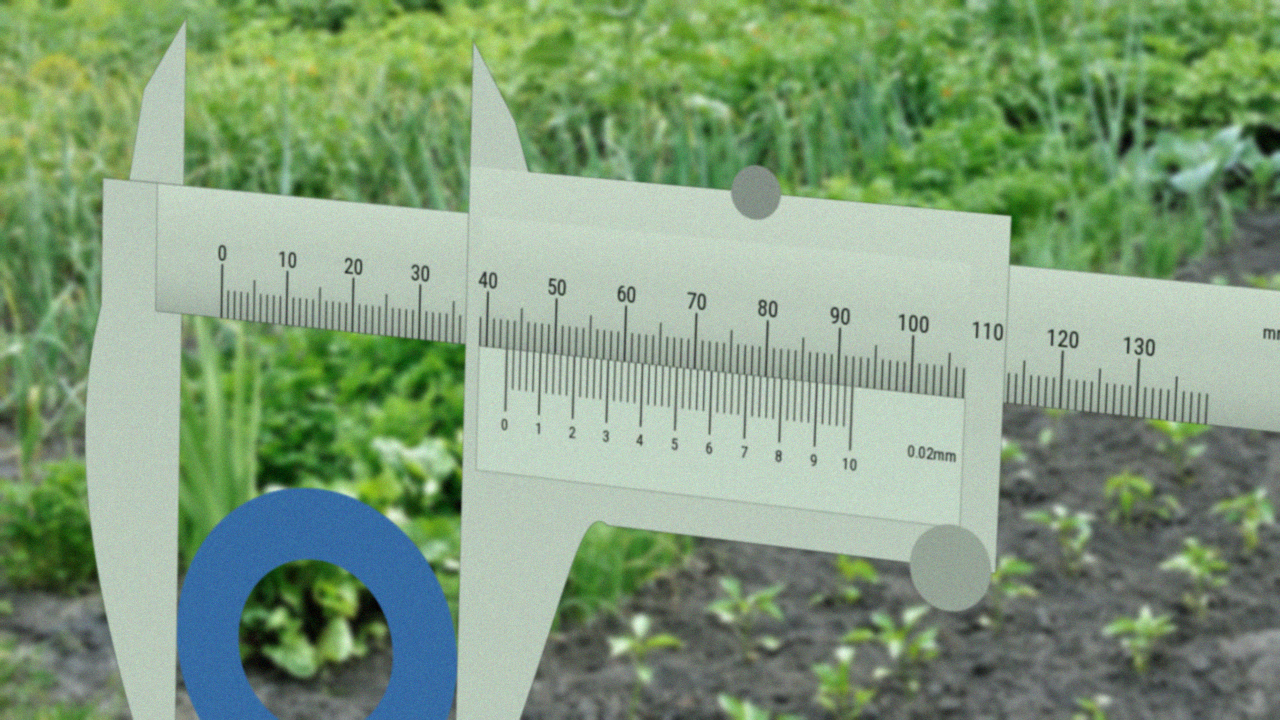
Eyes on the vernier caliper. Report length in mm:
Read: 43.0 mm
